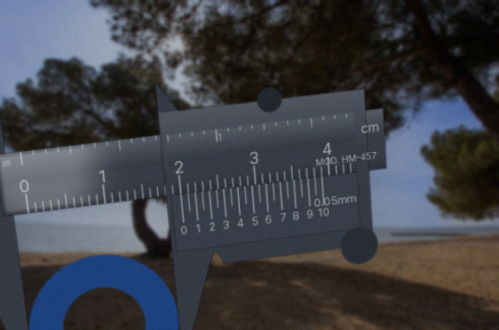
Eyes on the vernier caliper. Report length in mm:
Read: 20.0 mm
